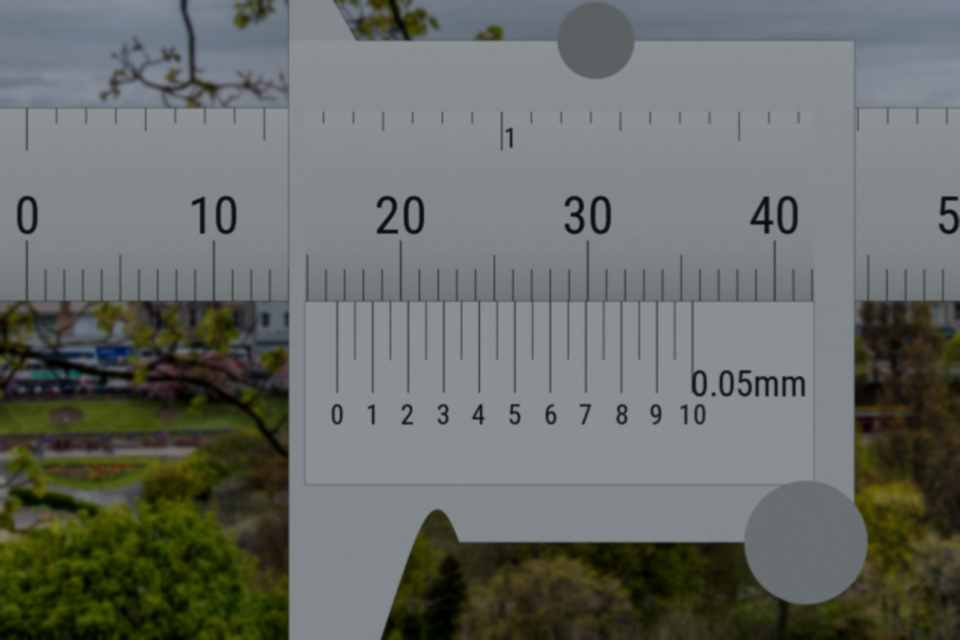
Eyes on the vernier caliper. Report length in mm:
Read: 16.6 mm
